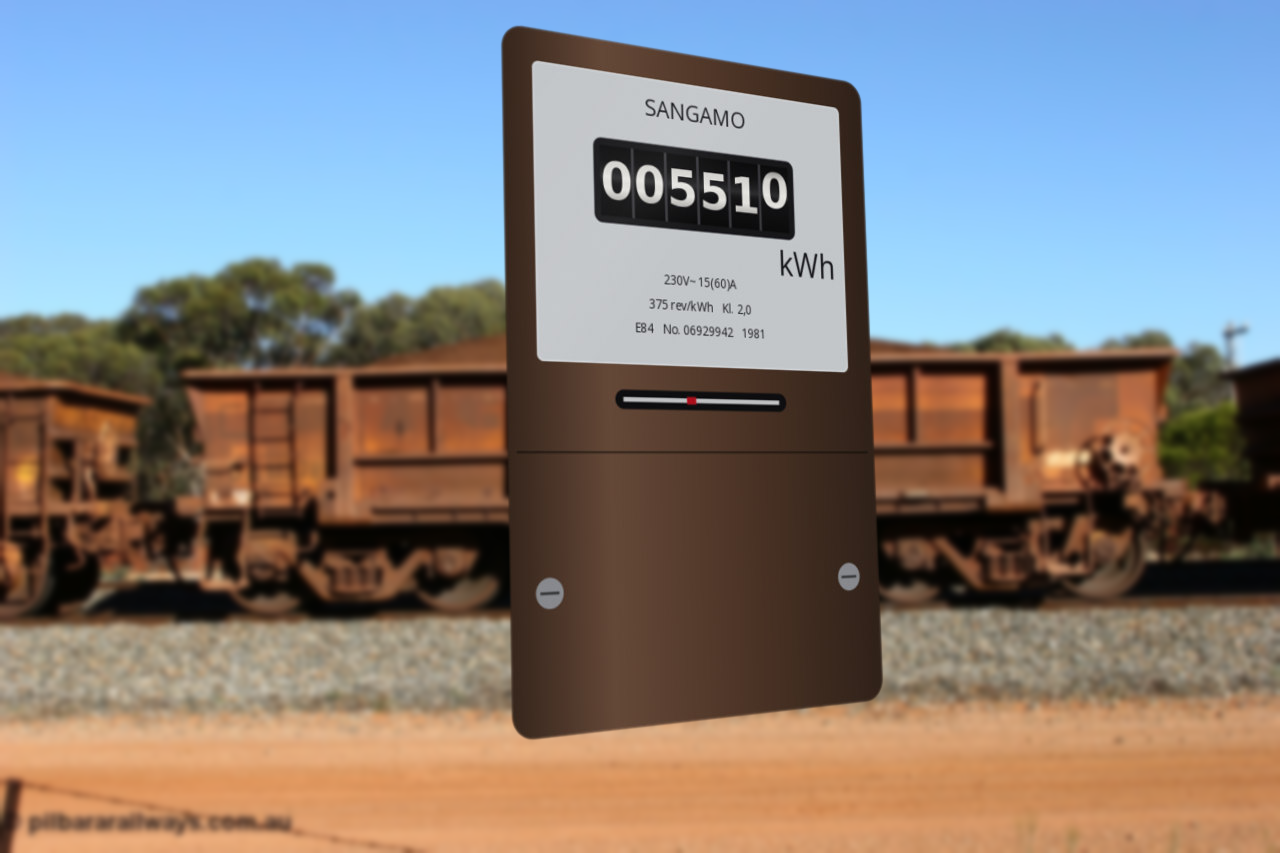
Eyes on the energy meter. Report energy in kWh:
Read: 5510 kWh
